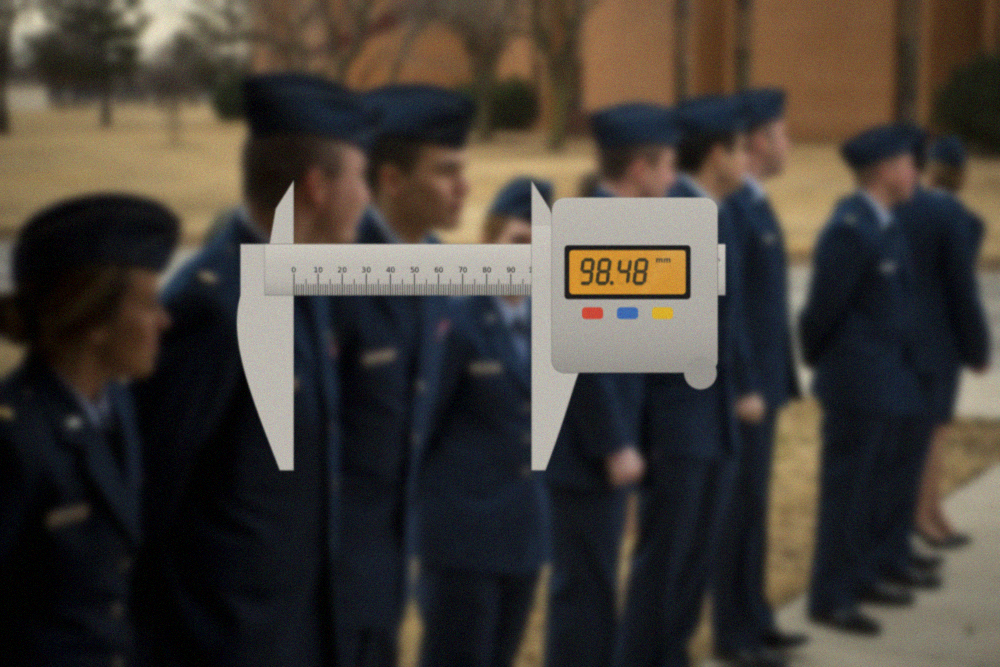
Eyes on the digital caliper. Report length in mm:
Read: 98.48 mm
